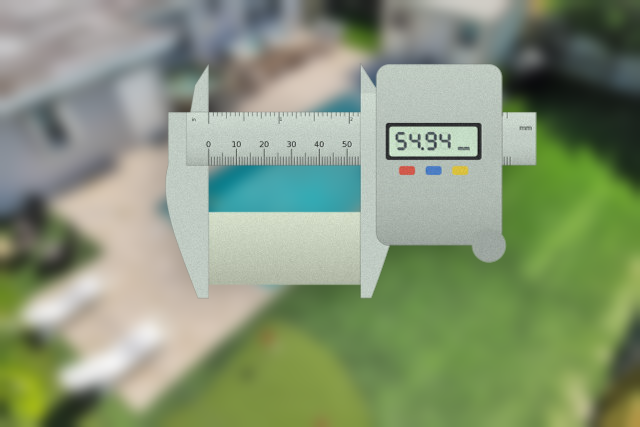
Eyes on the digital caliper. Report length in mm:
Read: 54.94 mm
